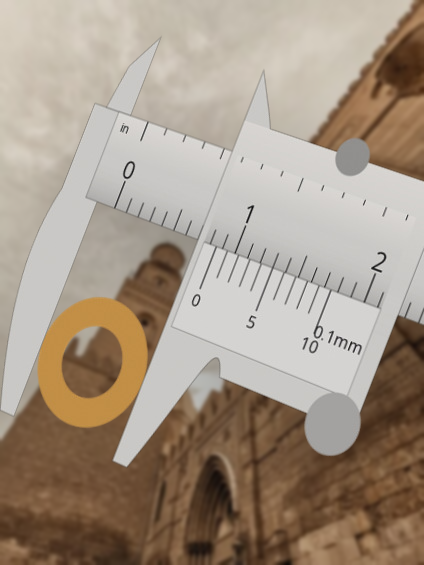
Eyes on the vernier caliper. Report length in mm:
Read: 8.5 mm
